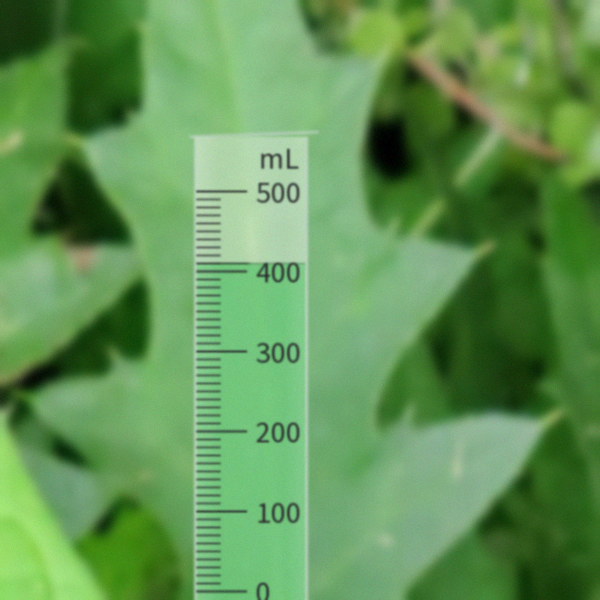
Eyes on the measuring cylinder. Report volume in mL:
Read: 410 mL
